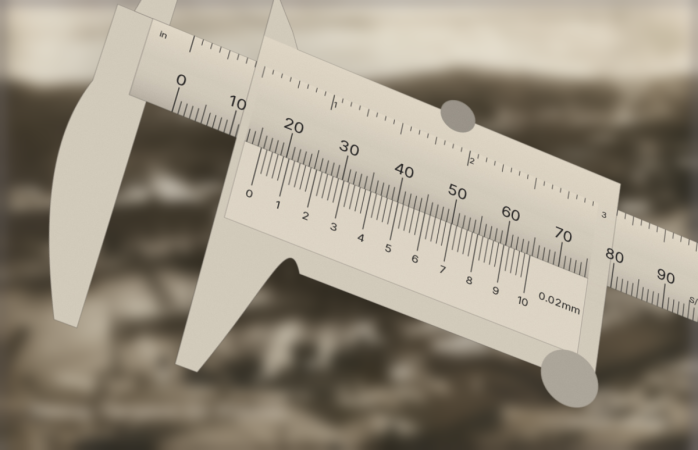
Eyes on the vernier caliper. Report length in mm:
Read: 15.6 mm
